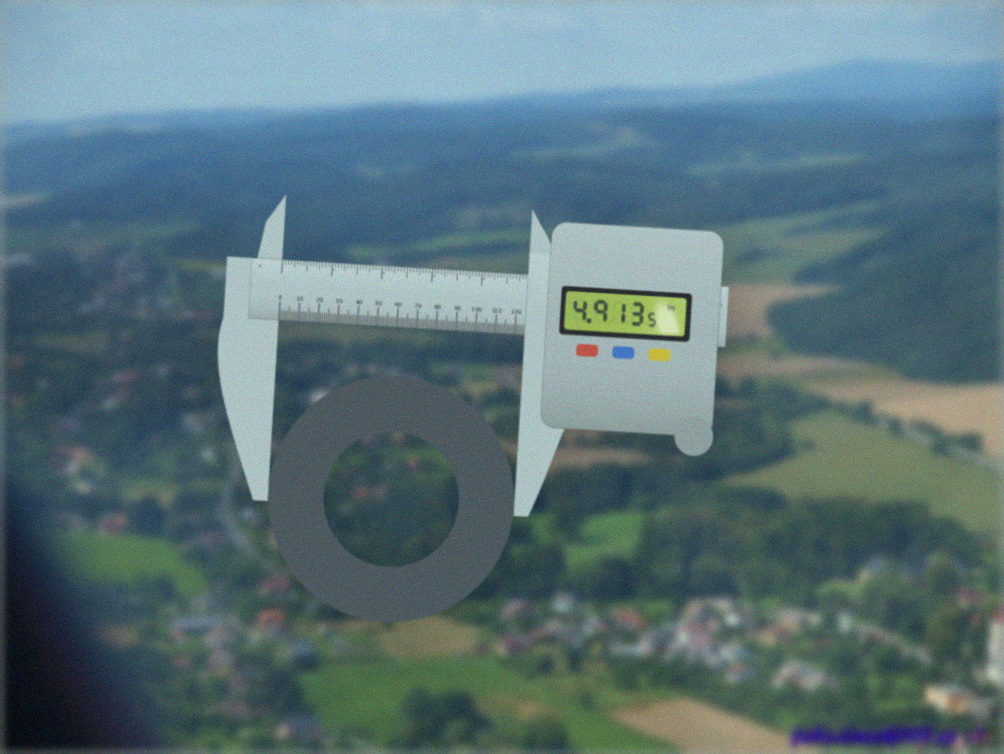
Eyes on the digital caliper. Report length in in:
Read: 4.9135 in
